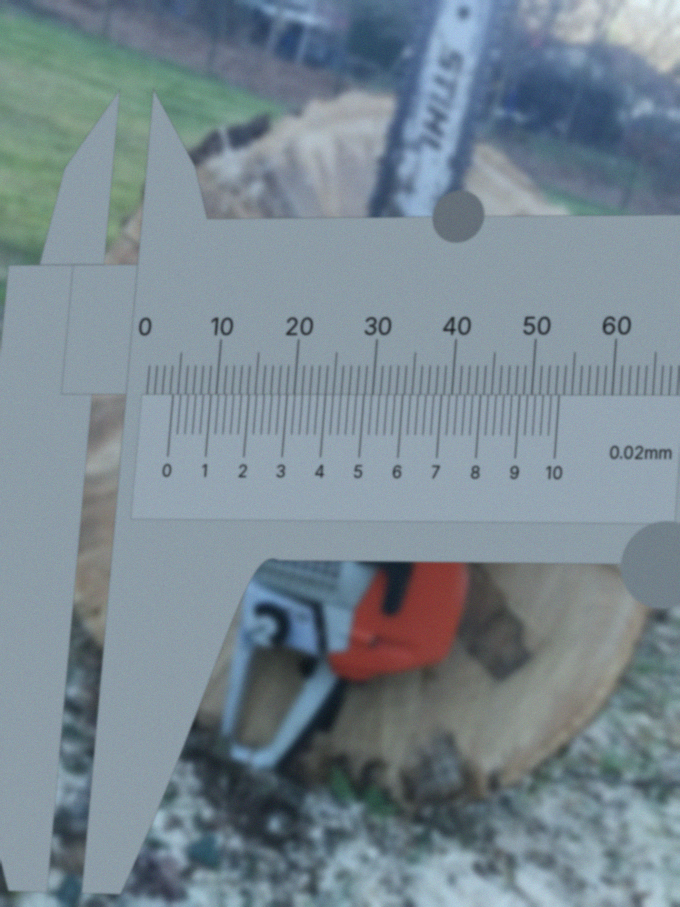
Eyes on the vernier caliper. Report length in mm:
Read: 4.4 mm
